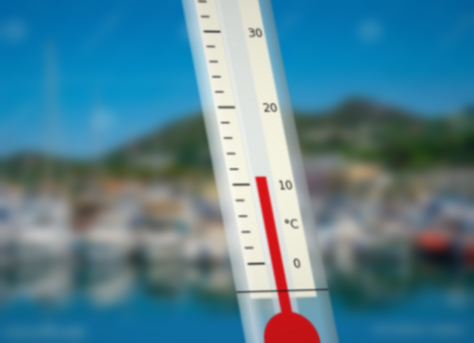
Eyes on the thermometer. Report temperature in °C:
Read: 11 °C
